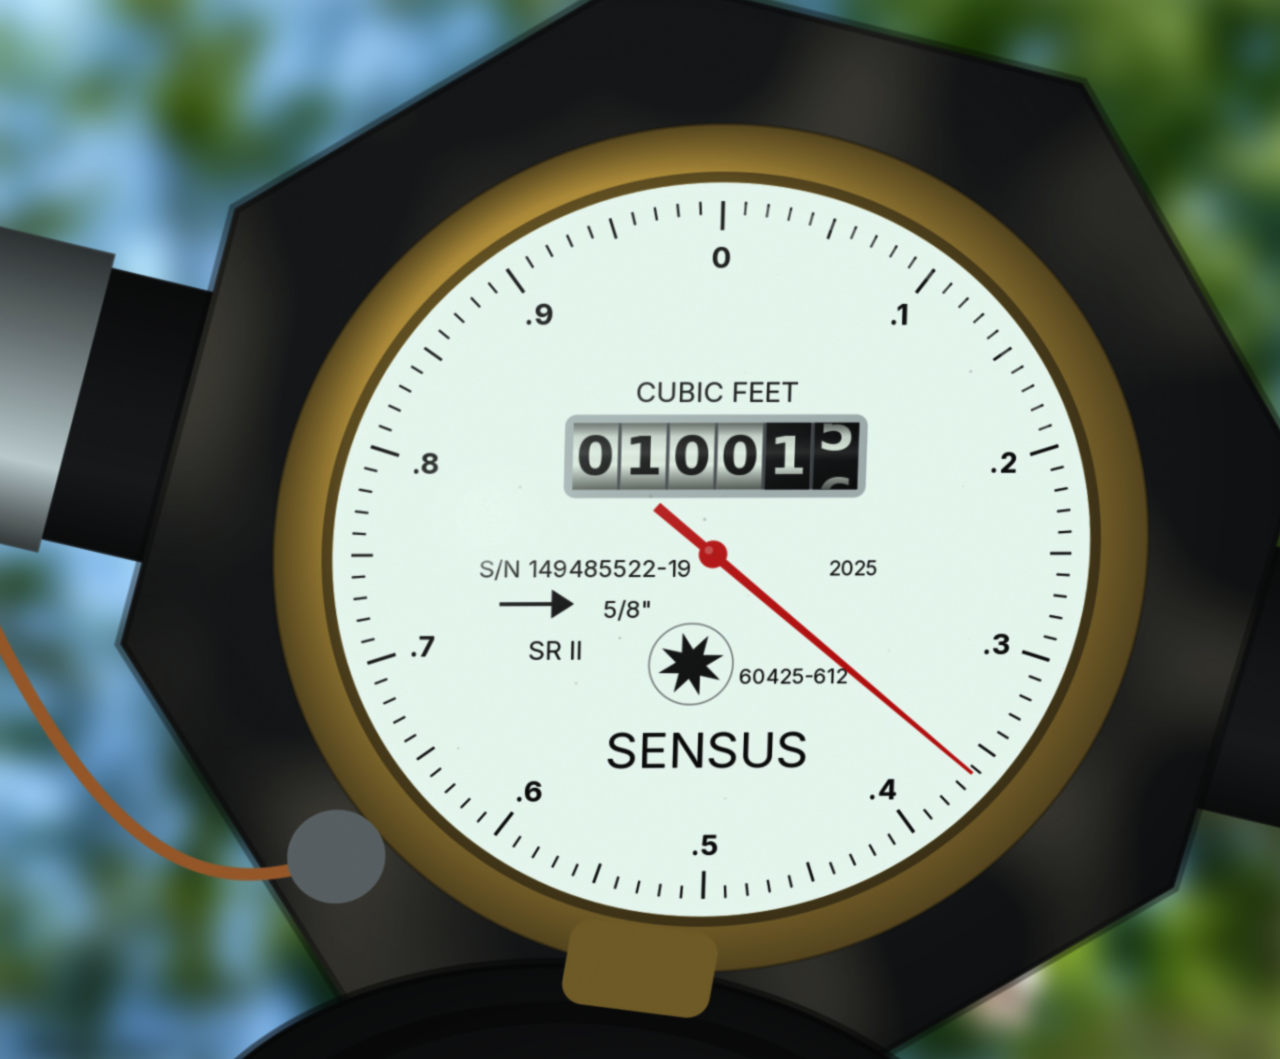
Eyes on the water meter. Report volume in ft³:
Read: 10015.36 ft³
